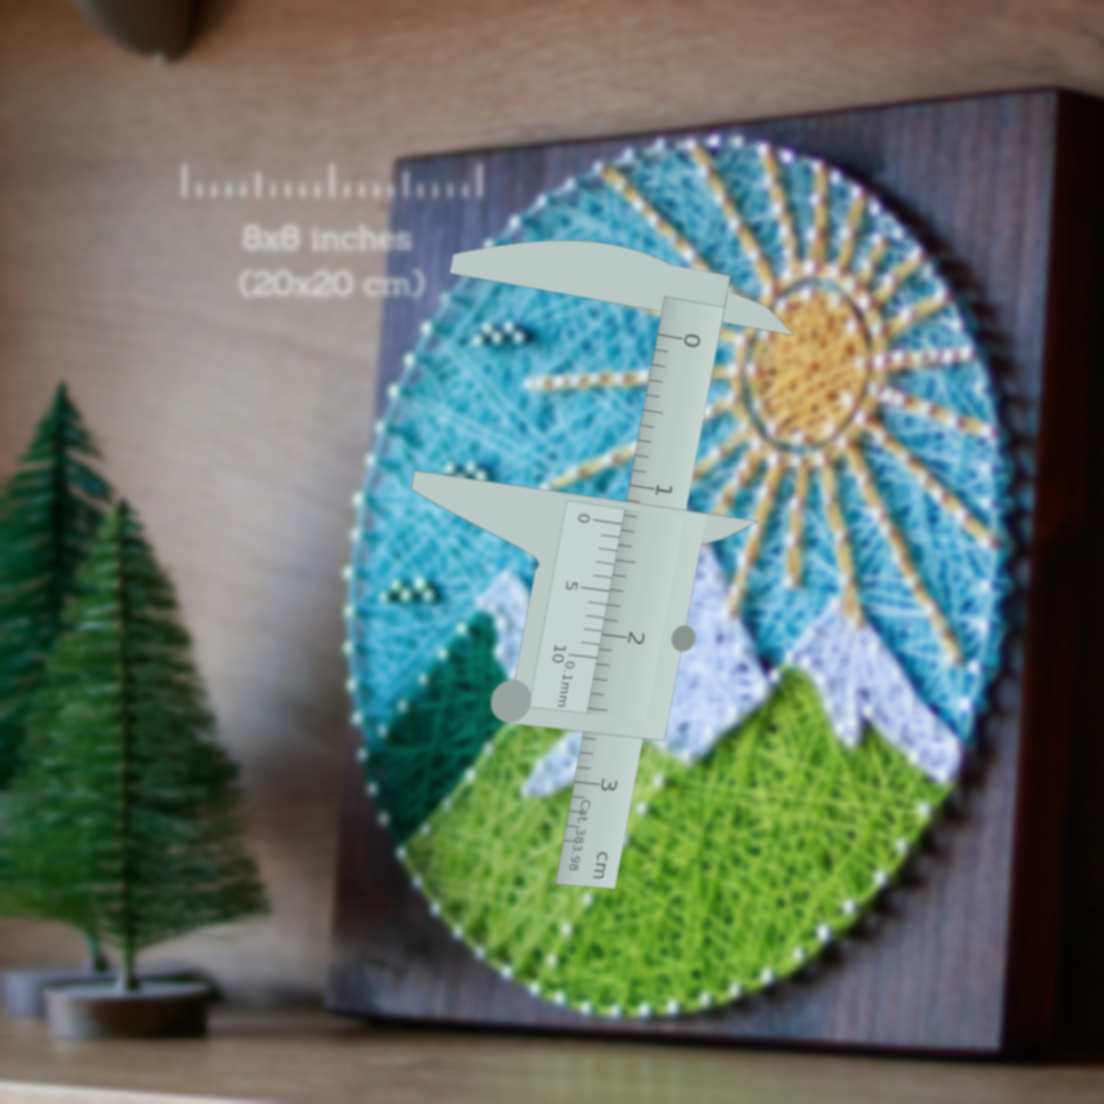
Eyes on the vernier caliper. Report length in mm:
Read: 12.6 mm
